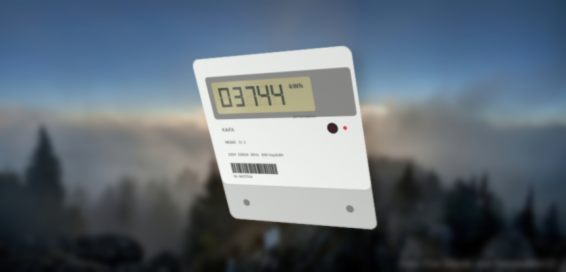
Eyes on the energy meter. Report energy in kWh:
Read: 3744 kWh
